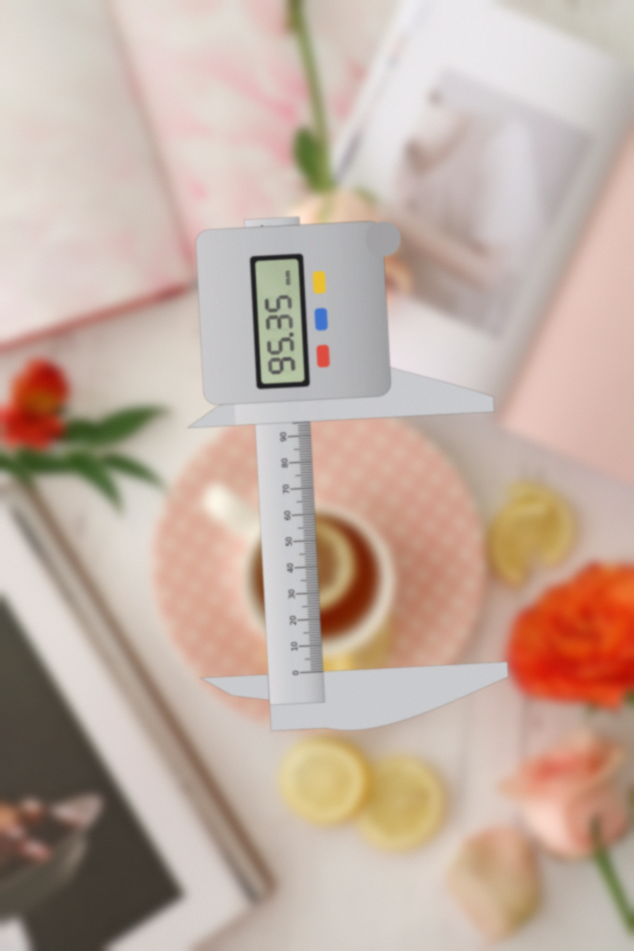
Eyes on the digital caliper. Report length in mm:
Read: 95.35 mm
